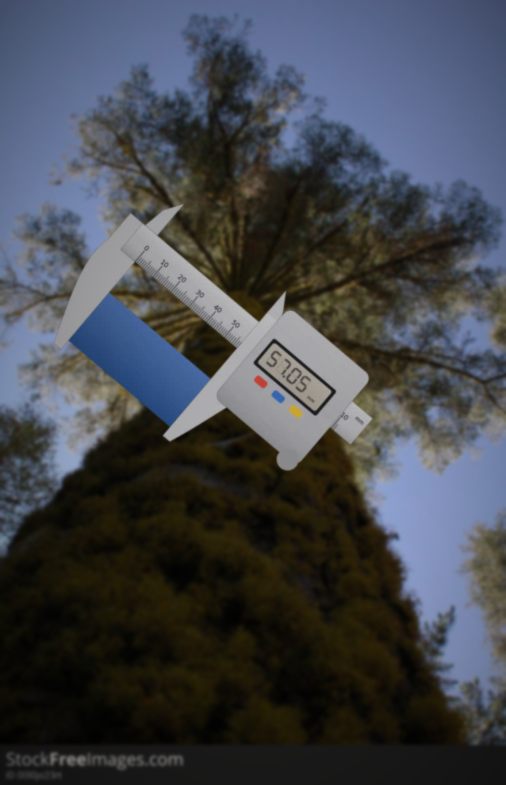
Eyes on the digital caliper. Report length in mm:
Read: 57.05 mm
